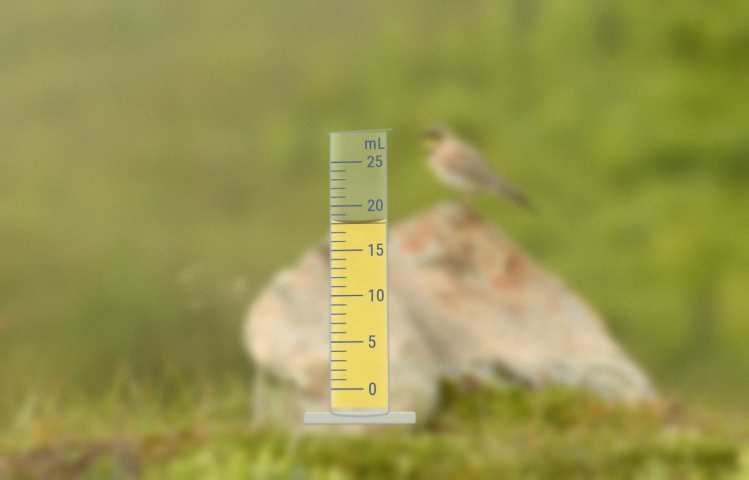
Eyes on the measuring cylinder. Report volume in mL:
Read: 18 mL
